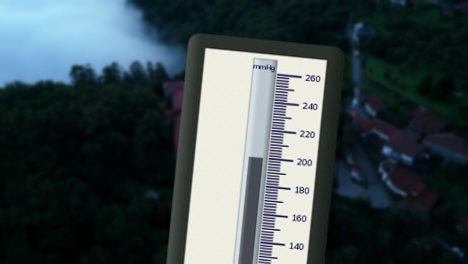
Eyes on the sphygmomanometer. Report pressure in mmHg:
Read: 200 mmHg
